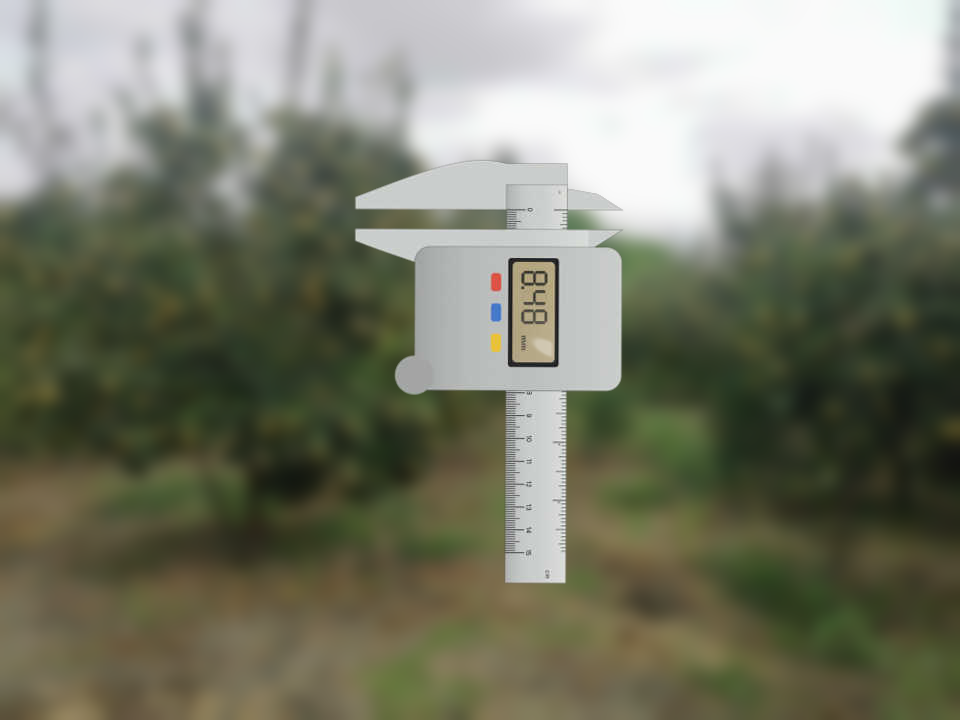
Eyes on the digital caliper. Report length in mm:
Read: 8.48 mm
